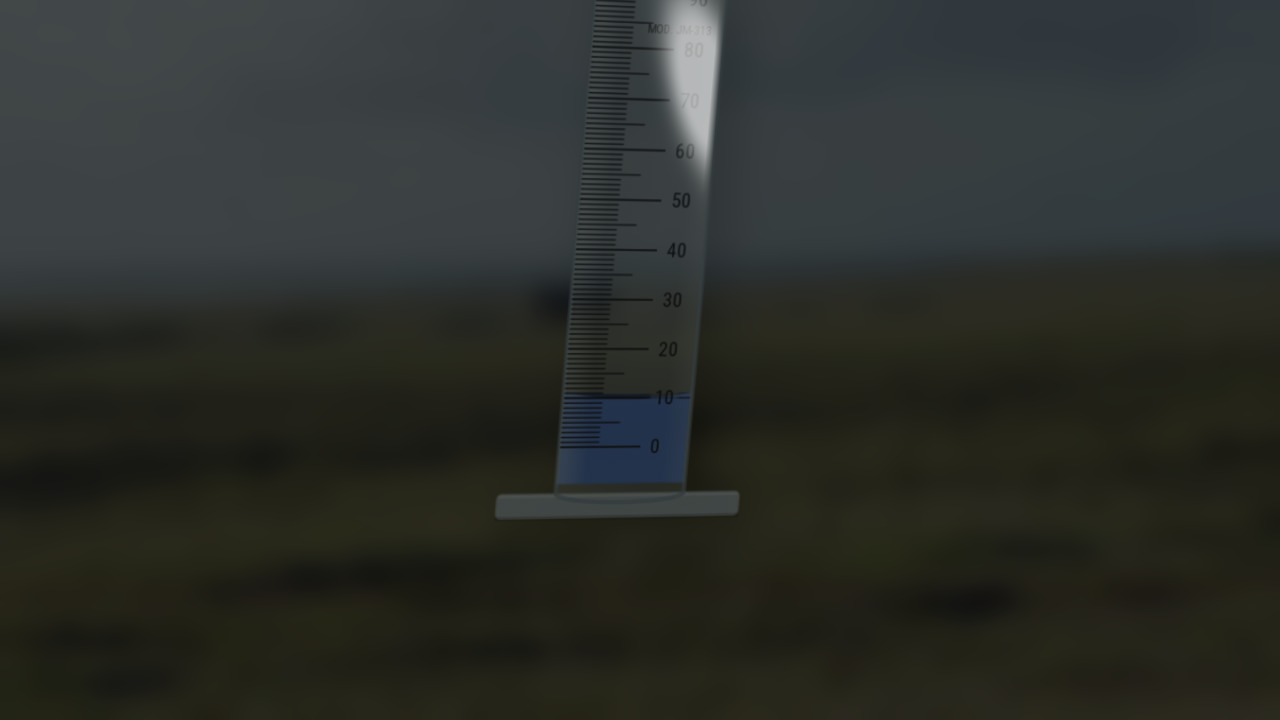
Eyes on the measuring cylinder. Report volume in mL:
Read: 10 mL
